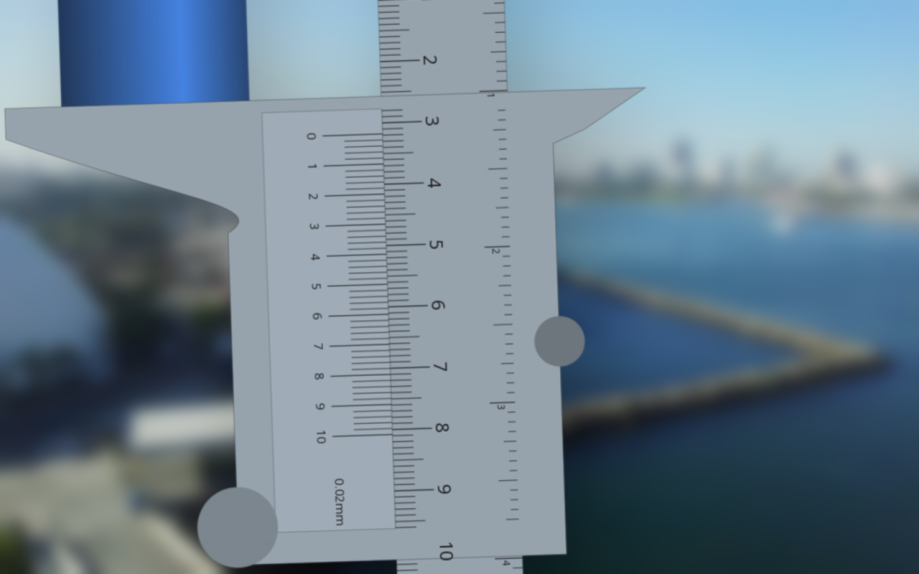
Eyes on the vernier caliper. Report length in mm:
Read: 31.8 mm
